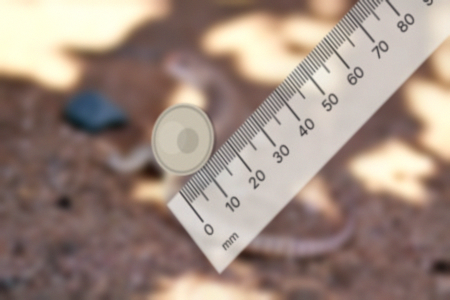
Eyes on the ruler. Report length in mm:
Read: 20 mm
